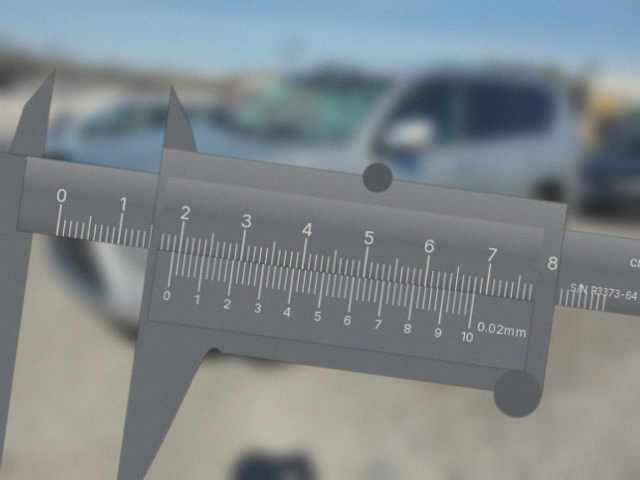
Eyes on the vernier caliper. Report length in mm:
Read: 19.0 mm
